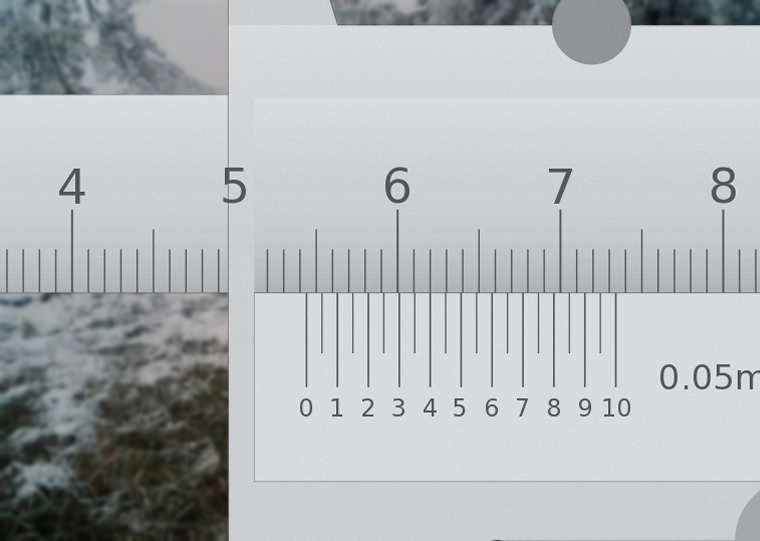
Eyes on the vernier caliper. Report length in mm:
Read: 54.4 mm
